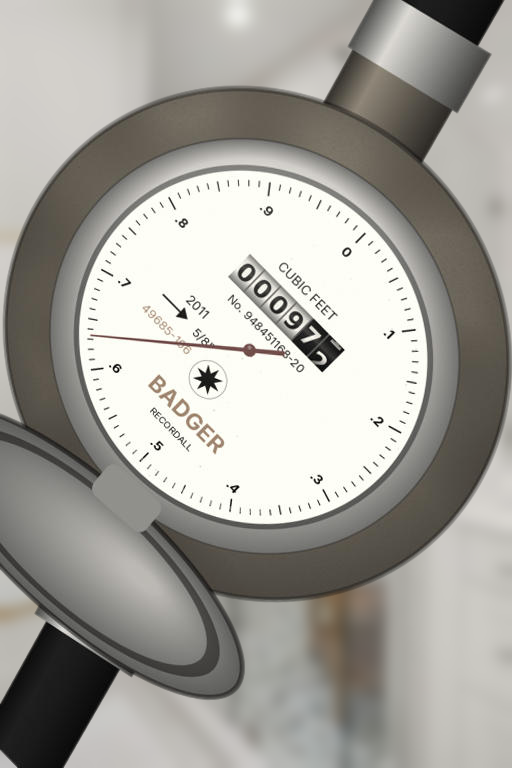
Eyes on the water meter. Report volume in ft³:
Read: 971.63 ft³
